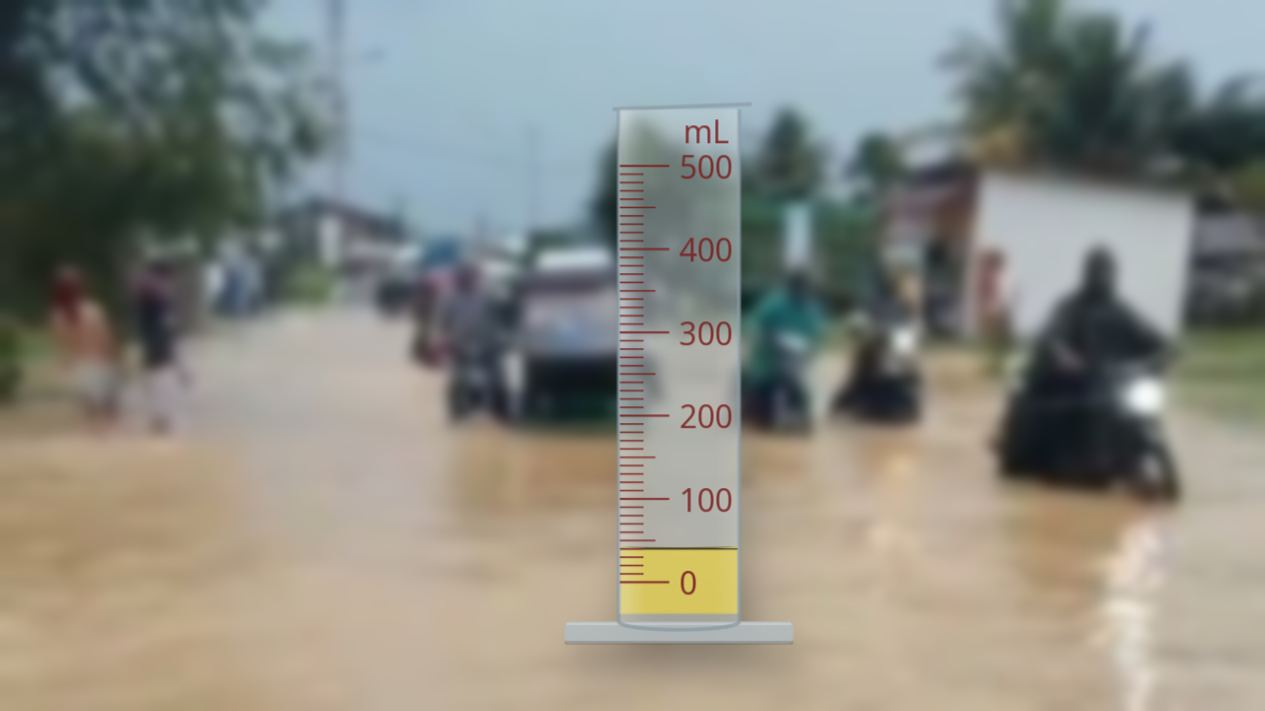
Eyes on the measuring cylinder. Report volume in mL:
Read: 40 mL
